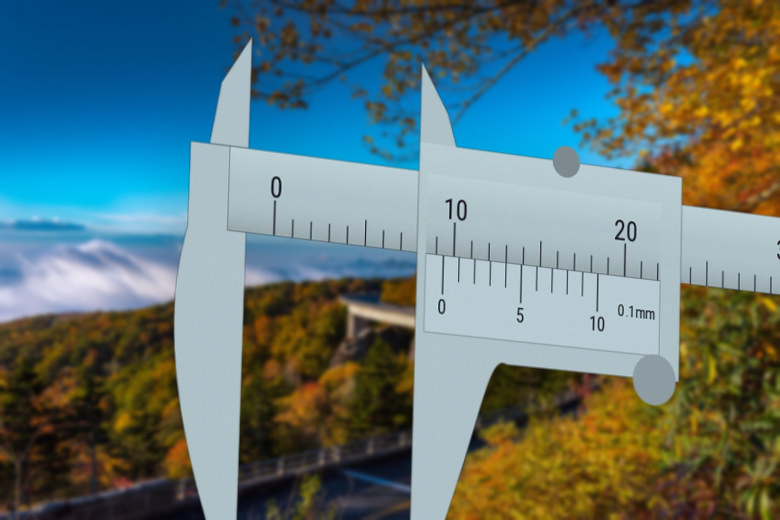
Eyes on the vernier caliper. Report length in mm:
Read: 9.4 mm
